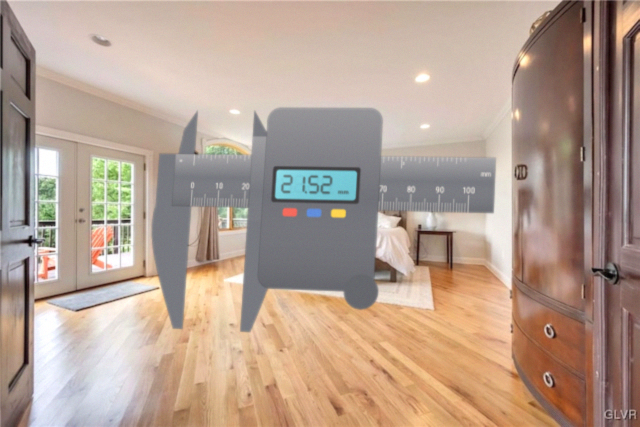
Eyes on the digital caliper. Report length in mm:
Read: 21.52 mm
